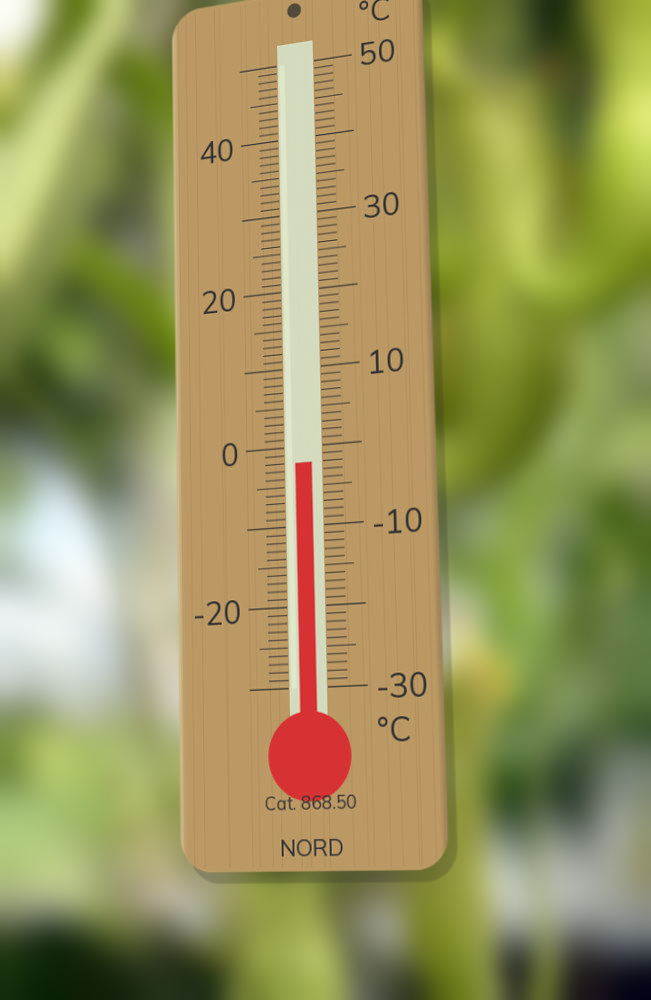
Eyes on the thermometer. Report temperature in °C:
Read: -2 °C
